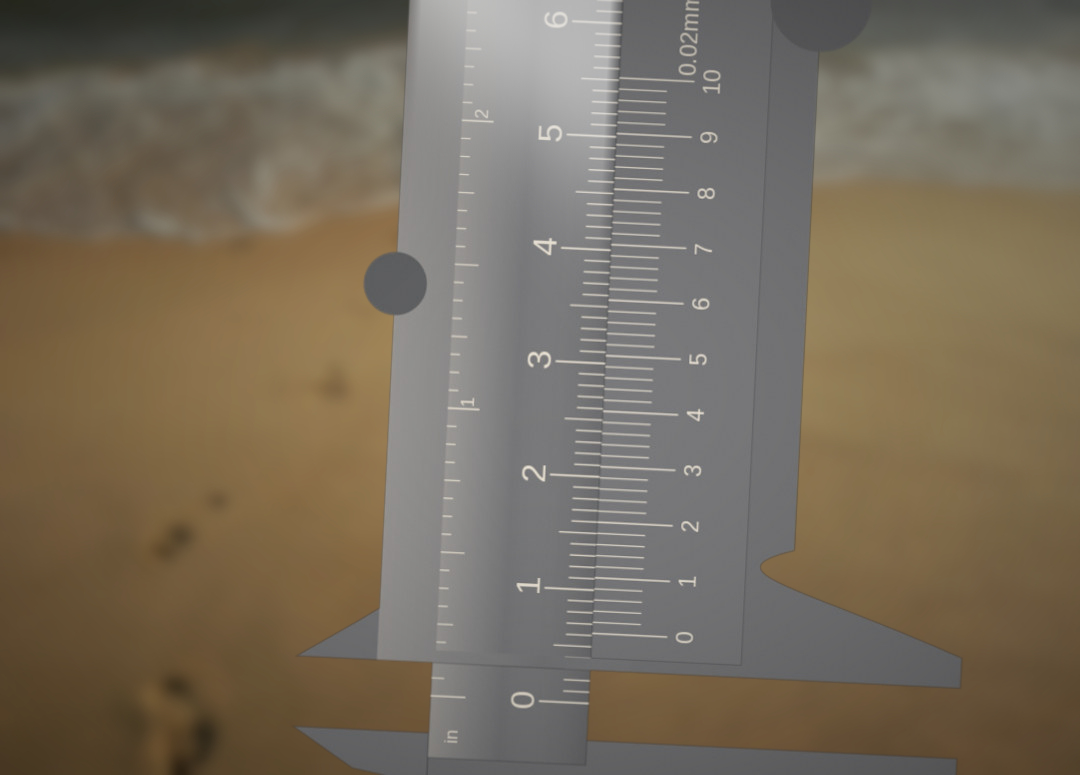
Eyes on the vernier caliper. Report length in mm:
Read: 6.2 mm
